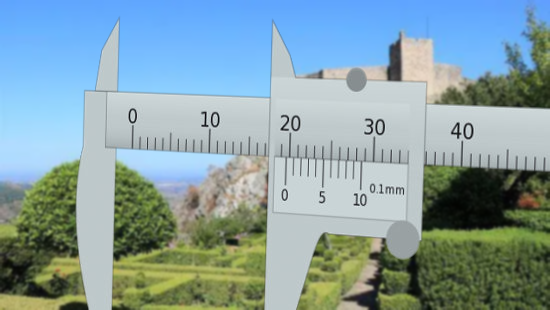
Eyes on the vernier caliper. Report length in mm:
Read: 19.6 mm
